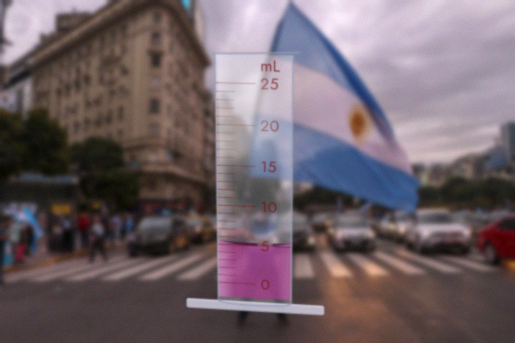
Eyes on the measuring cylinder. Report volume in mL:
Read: 5 mL
